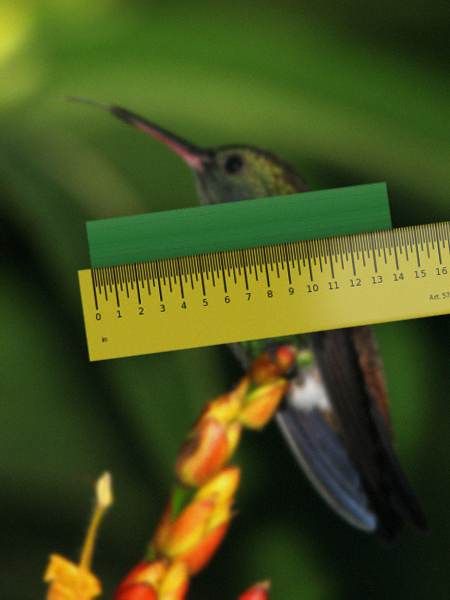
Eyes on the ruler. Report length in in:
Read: 14 in
